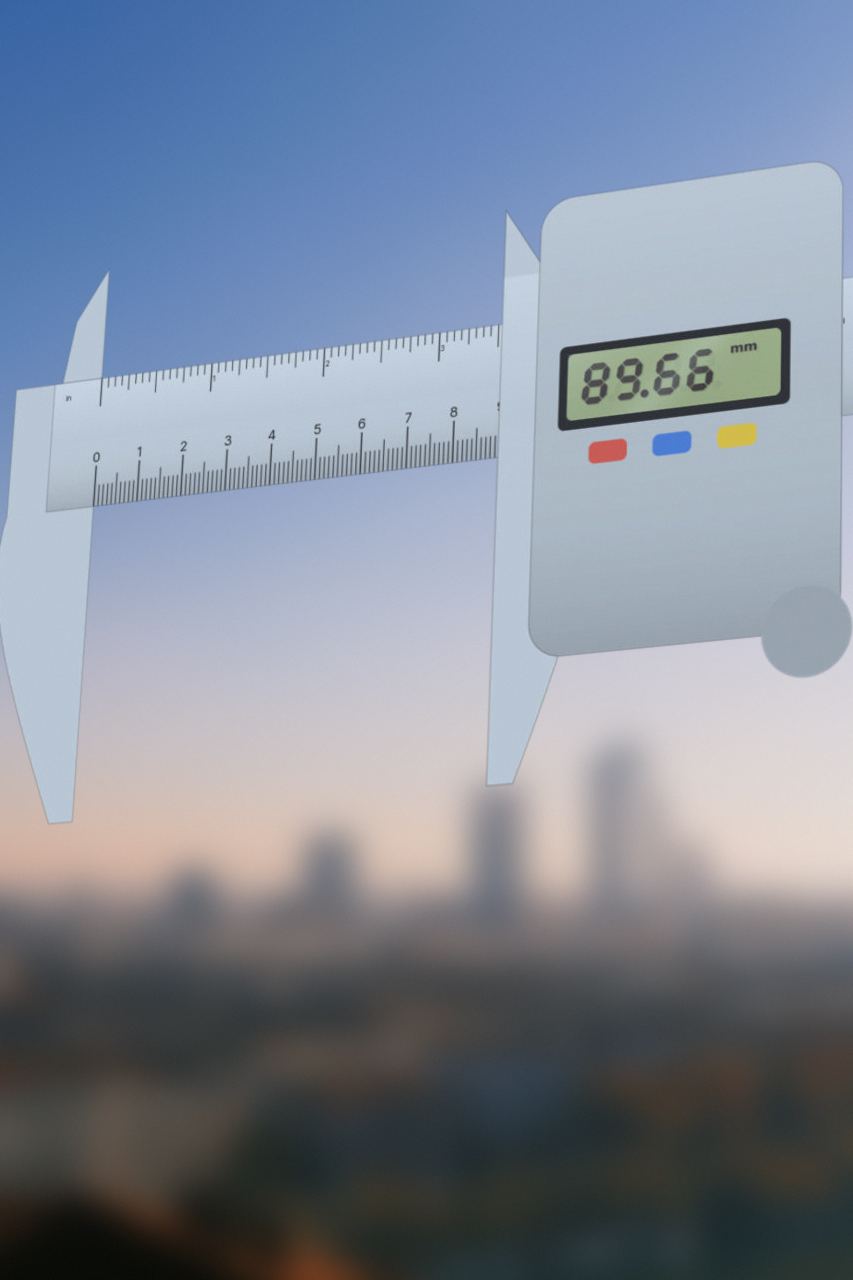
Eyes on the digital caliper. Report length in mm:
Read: 89.66 mm
